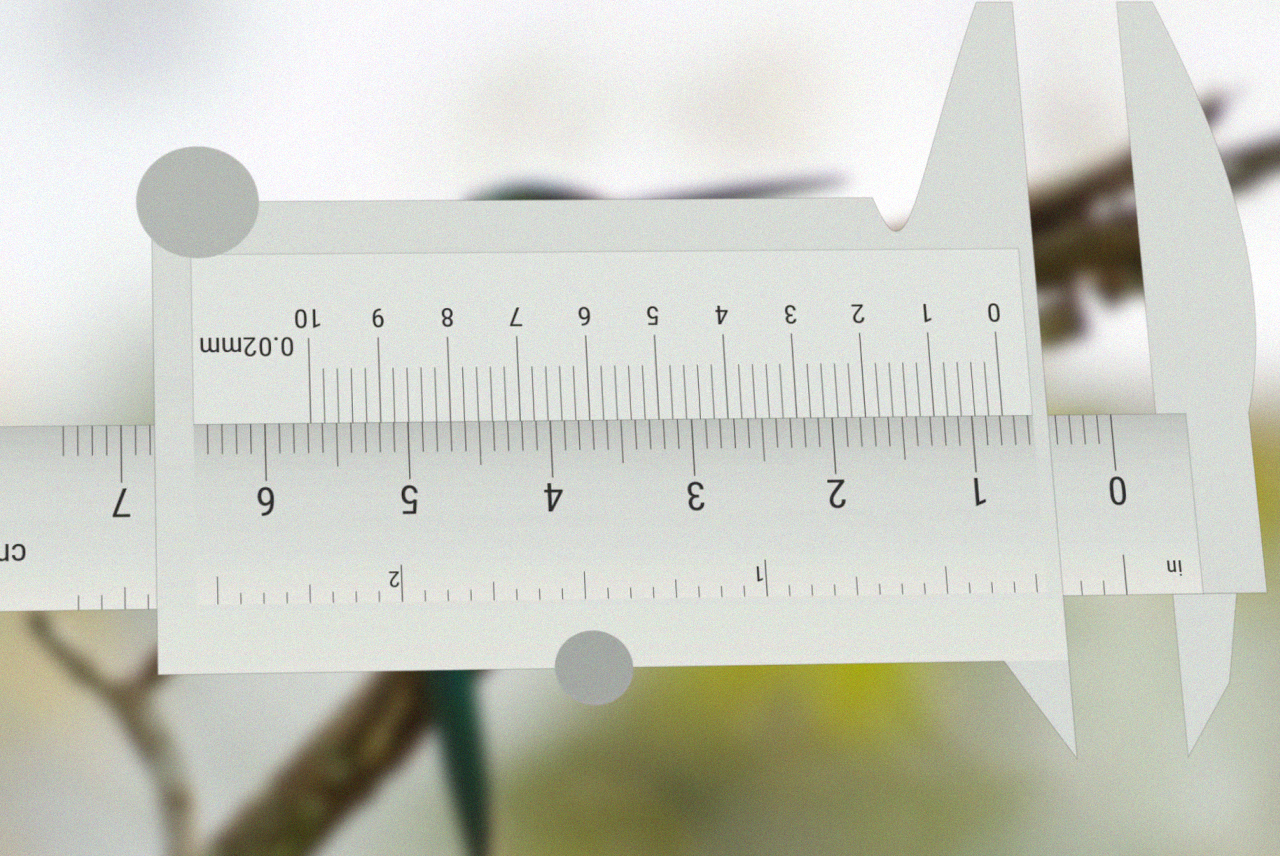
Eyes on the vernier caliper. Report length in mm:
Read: 7.8 mm
